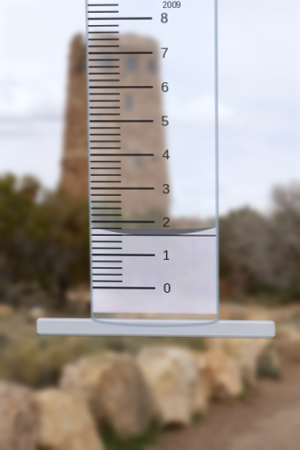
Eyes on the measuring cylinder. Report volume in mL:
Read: 1.6 mL
